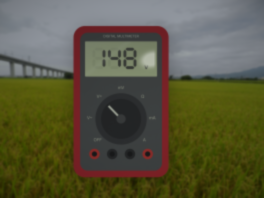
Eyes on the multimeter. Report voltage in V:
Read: 148 V
